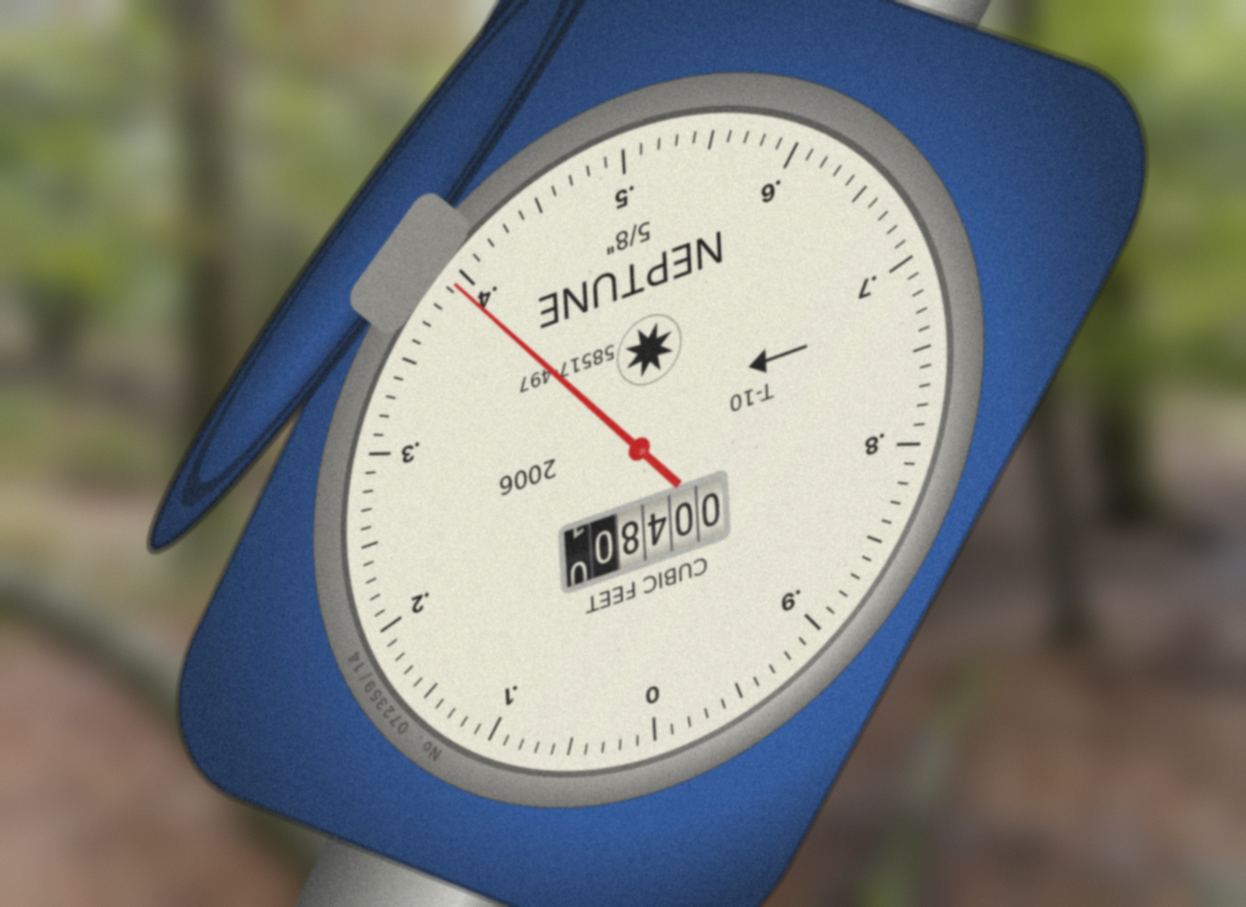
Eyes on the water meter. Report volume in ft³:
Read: 4800.39 ft³
